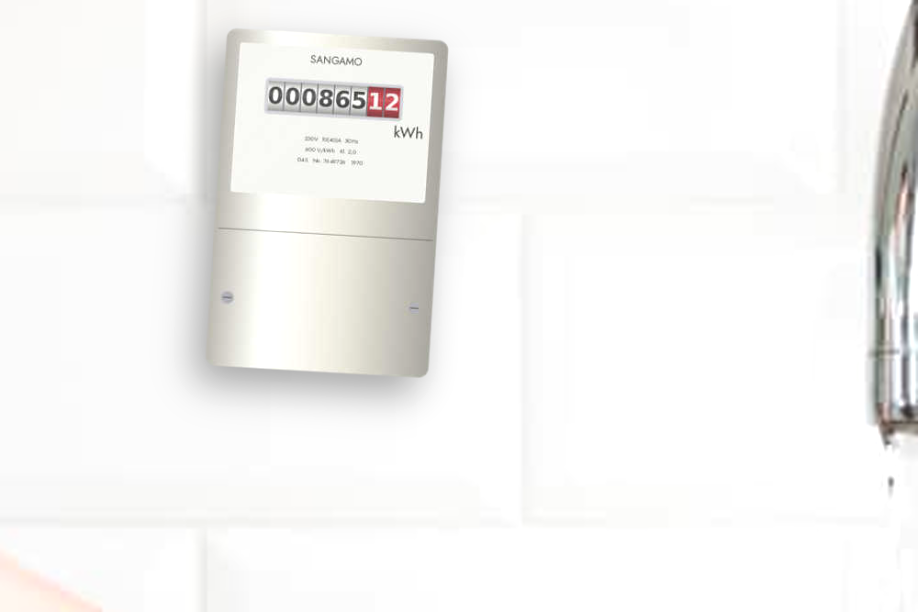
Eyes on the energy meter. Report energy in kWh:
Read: 865.12 kWh
